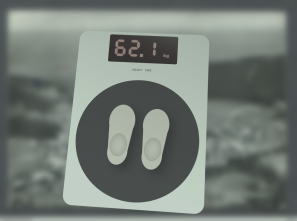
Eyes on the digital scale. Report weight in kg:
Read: 62.1 kg
